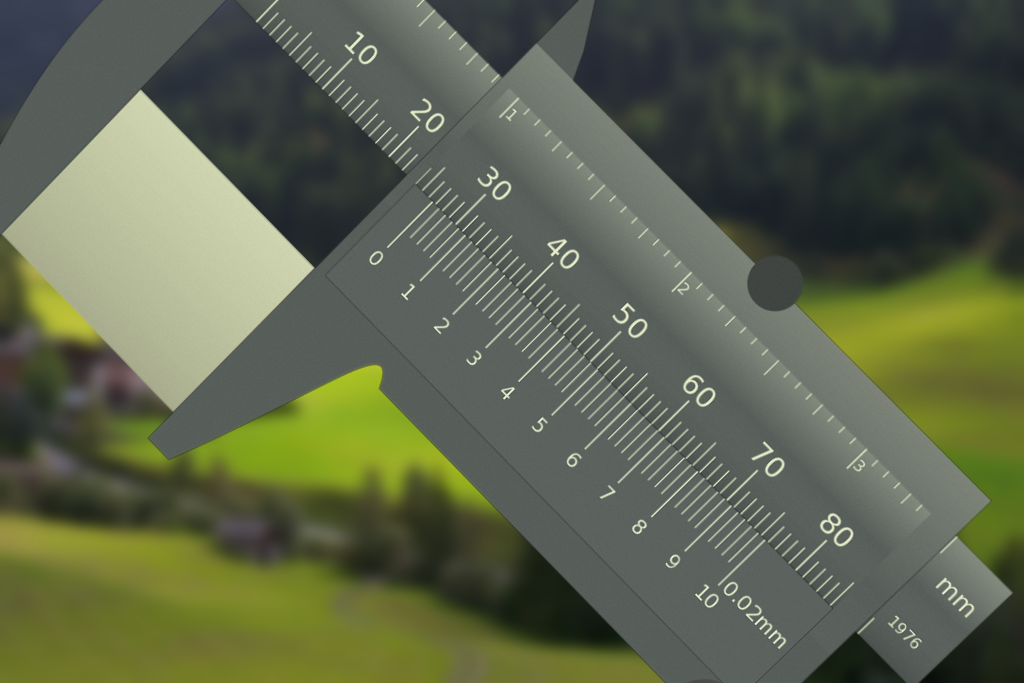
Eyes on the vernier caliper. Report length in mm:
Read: 26.6 mm
